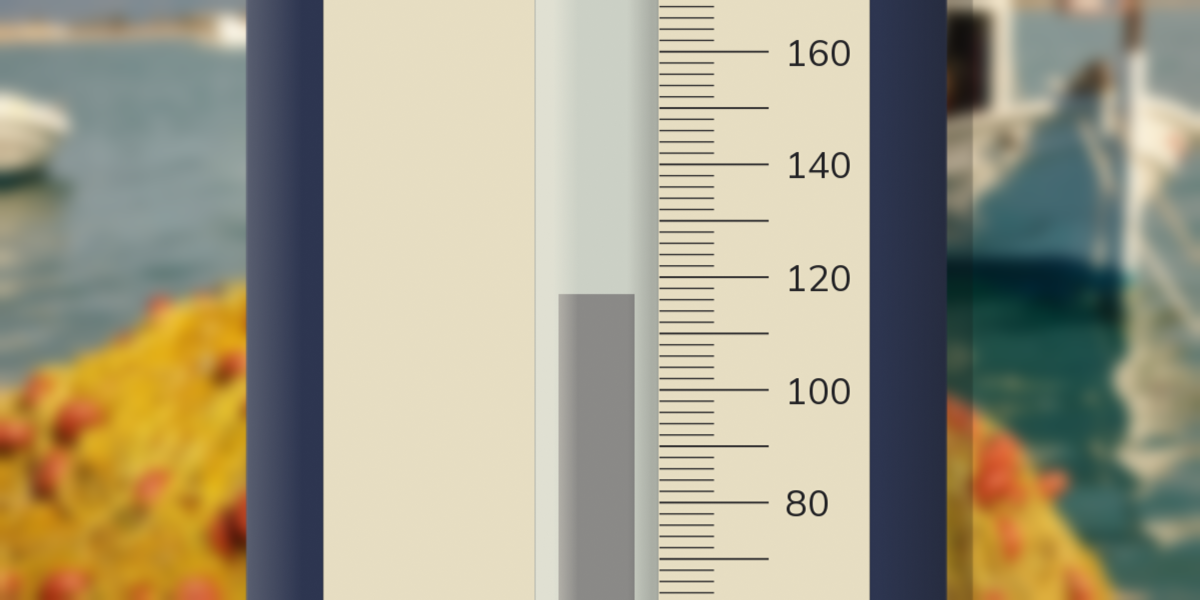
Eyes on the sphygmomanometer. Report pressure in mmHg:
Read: 117 mmHg
